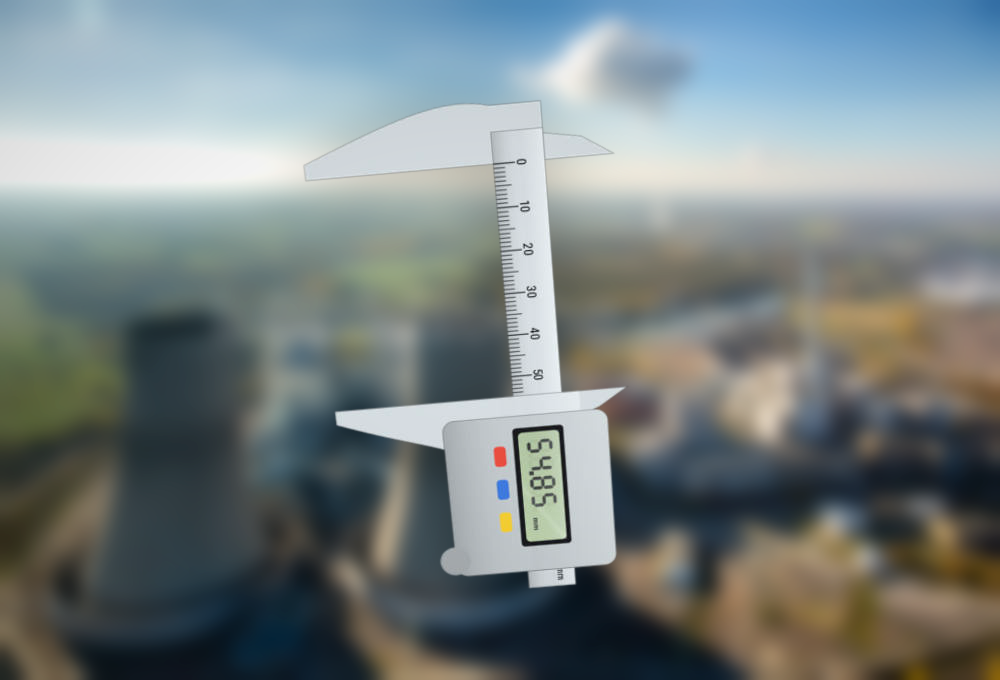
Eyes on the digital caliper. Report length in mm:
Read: 54.85 mm
